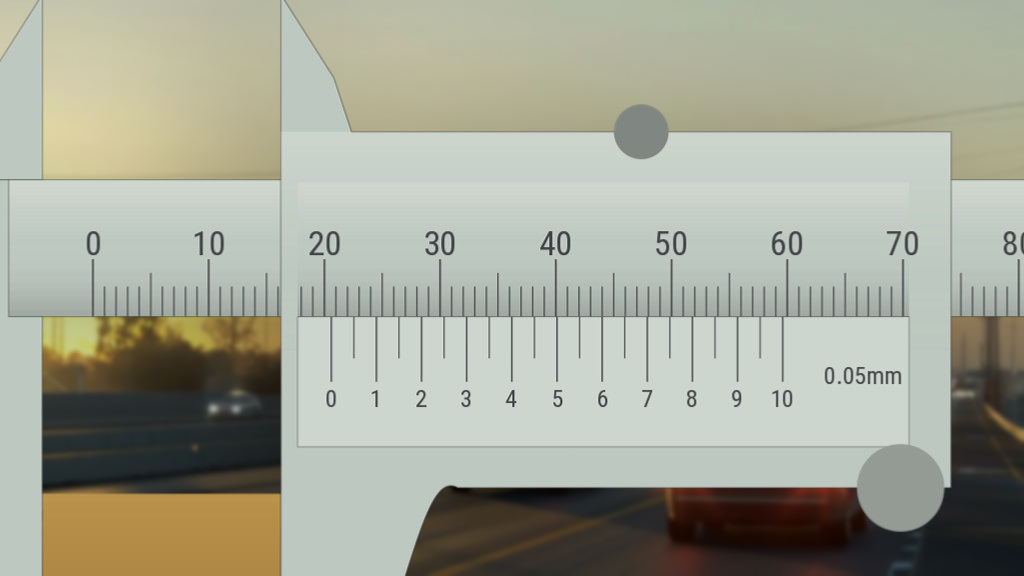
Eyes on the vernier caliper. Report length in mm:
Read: 20.6 mm
